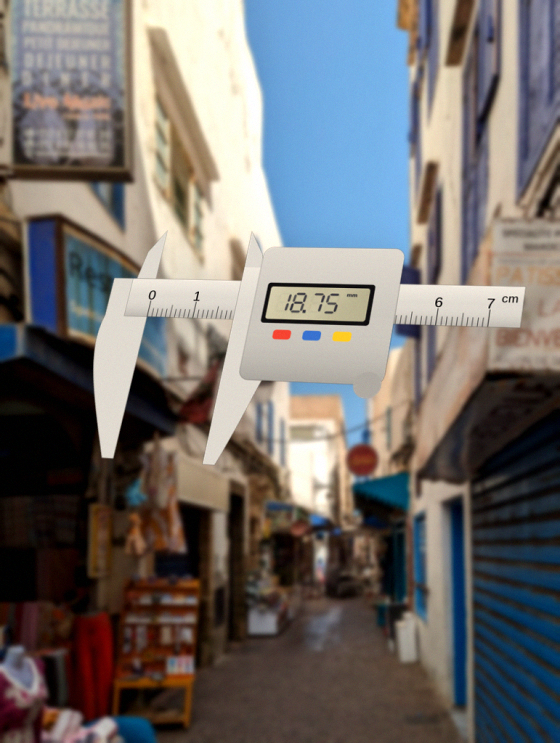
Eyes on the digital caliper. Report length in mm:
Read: 18.75 mm
